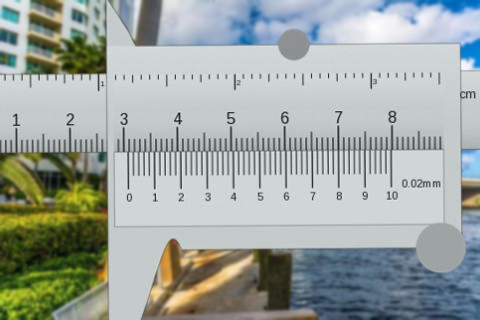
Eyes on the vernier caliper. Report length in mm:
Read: 30.8 mm
